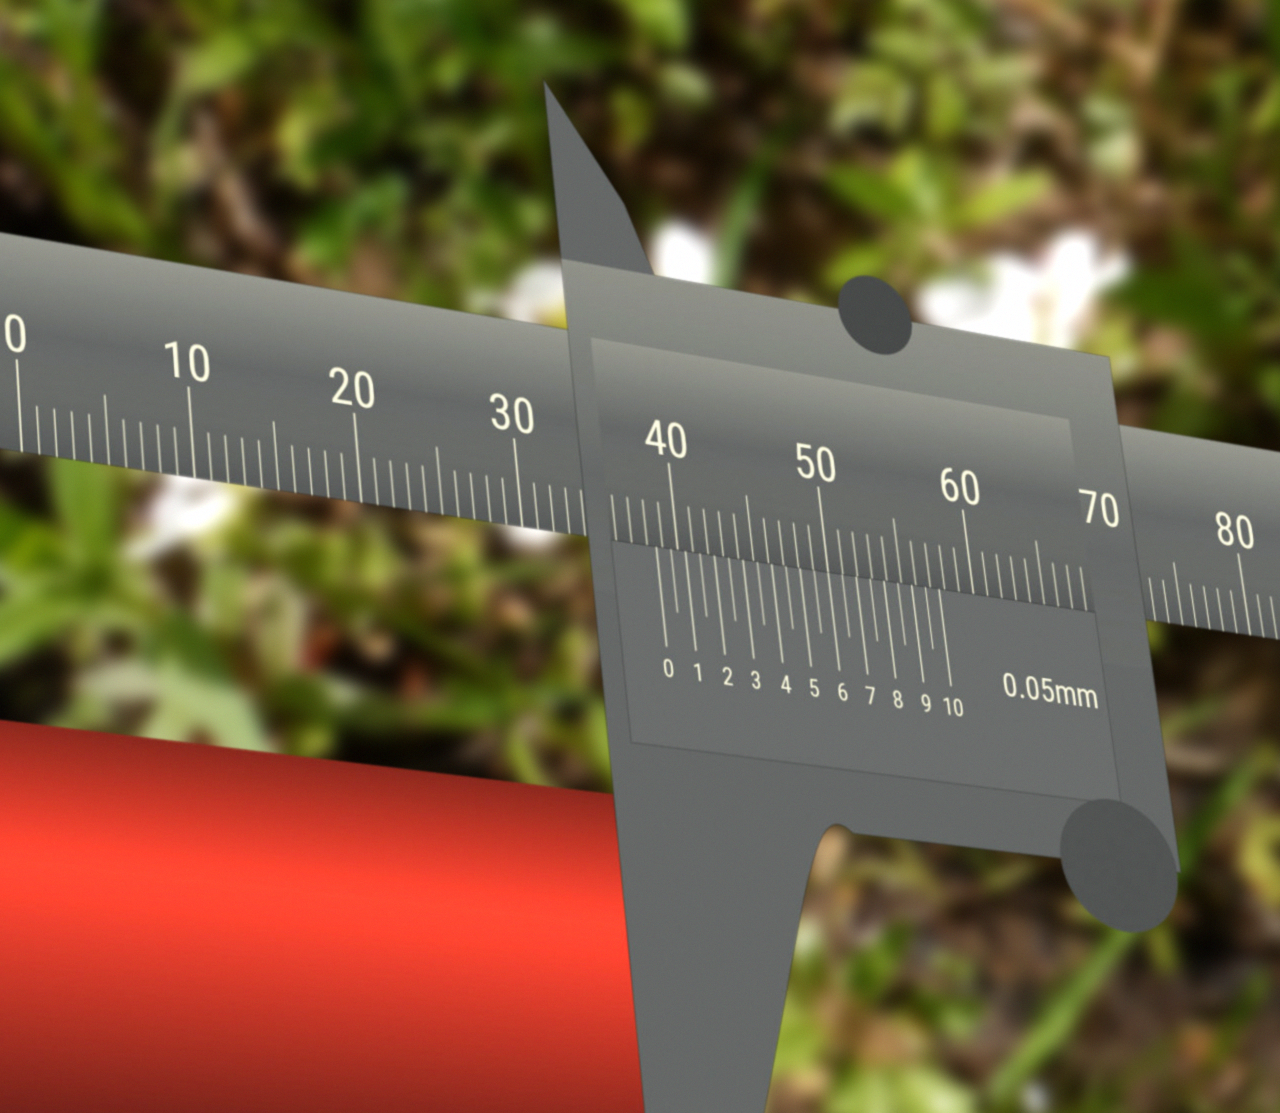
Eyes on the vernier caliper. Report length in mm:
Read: 38.6 mm
